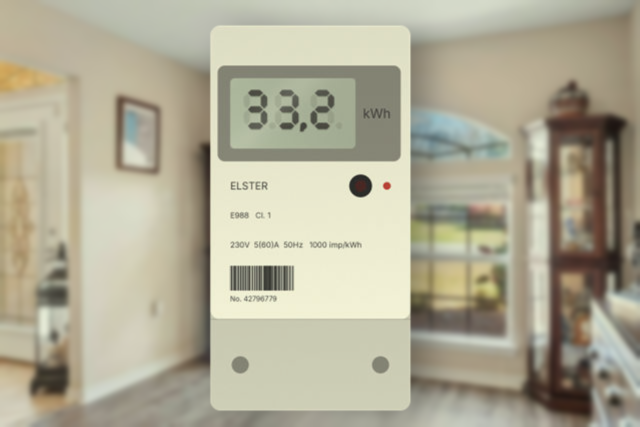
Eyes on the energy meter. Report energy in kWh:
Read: 33.2 kWh
